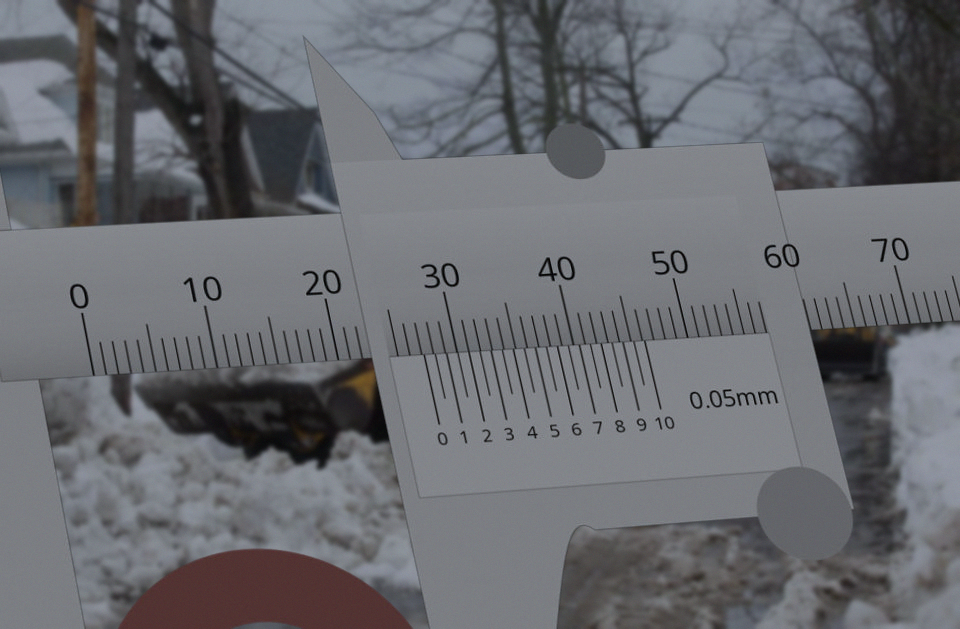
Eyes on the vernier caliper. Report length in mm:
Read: 27.2 mm
